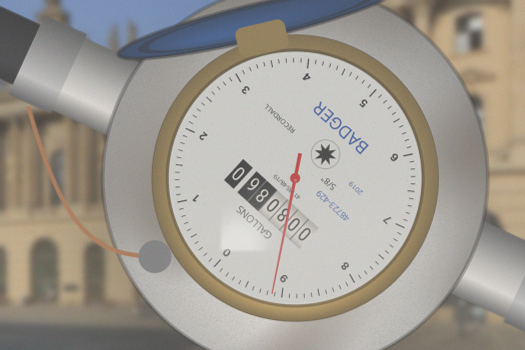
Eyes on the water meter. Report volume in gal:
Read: 80859.1 gal
